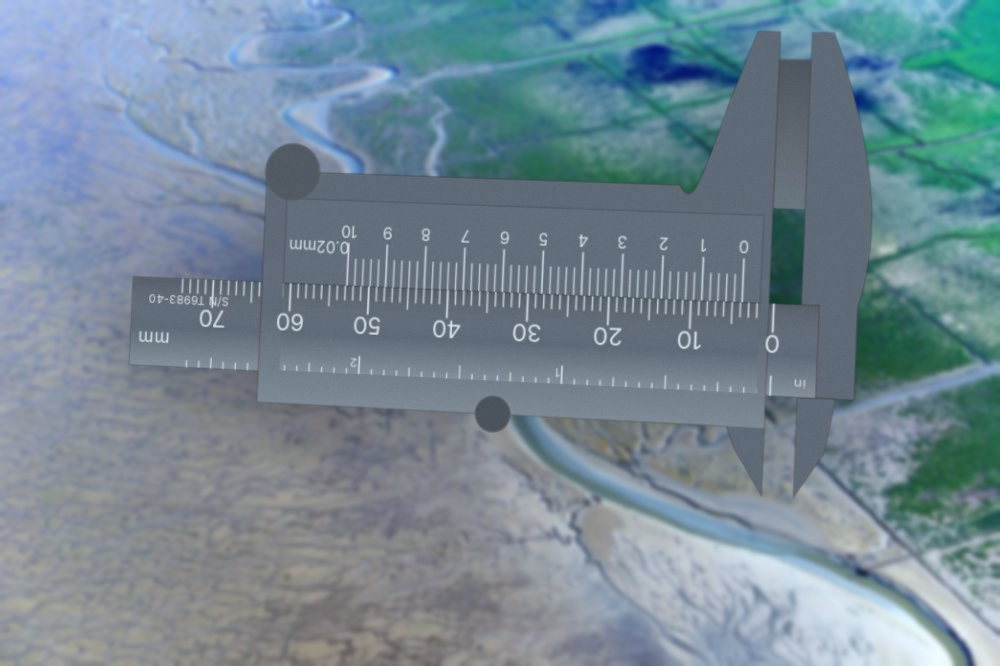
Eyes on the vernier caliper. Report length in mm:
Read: 3.8 mm
